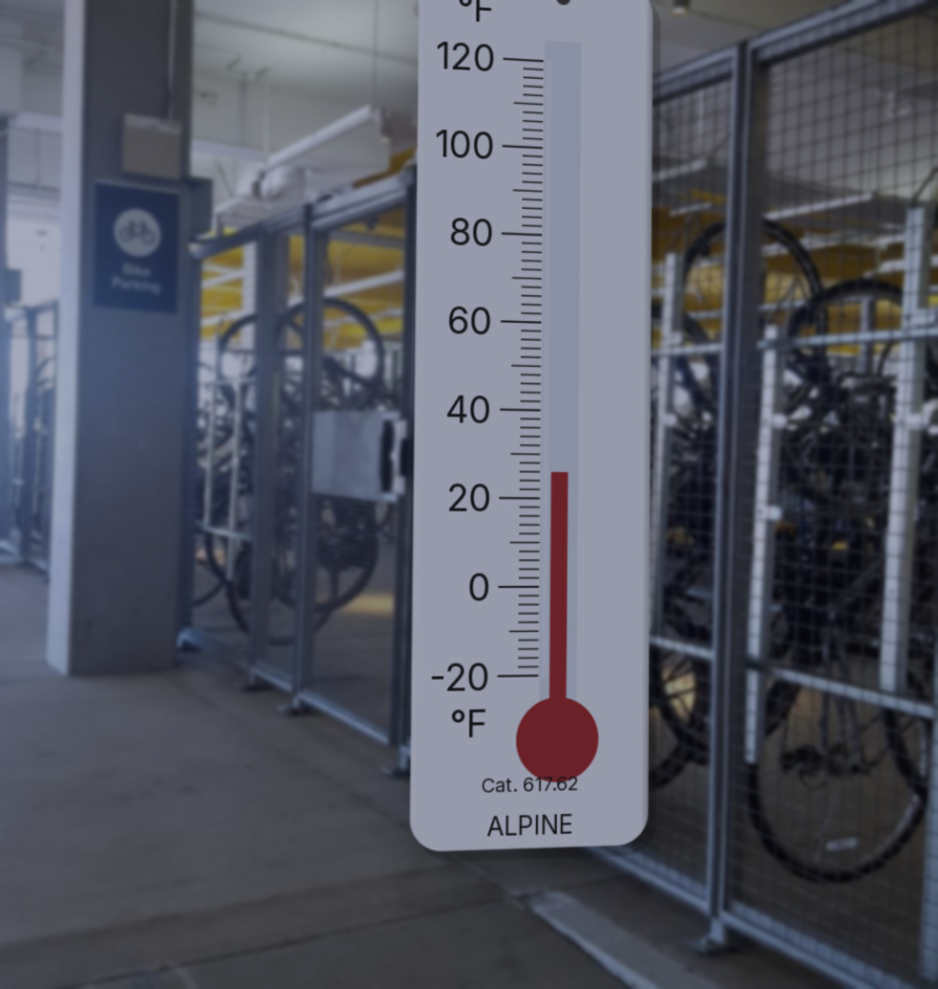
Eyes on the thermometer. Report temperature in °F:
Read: 26 °F
